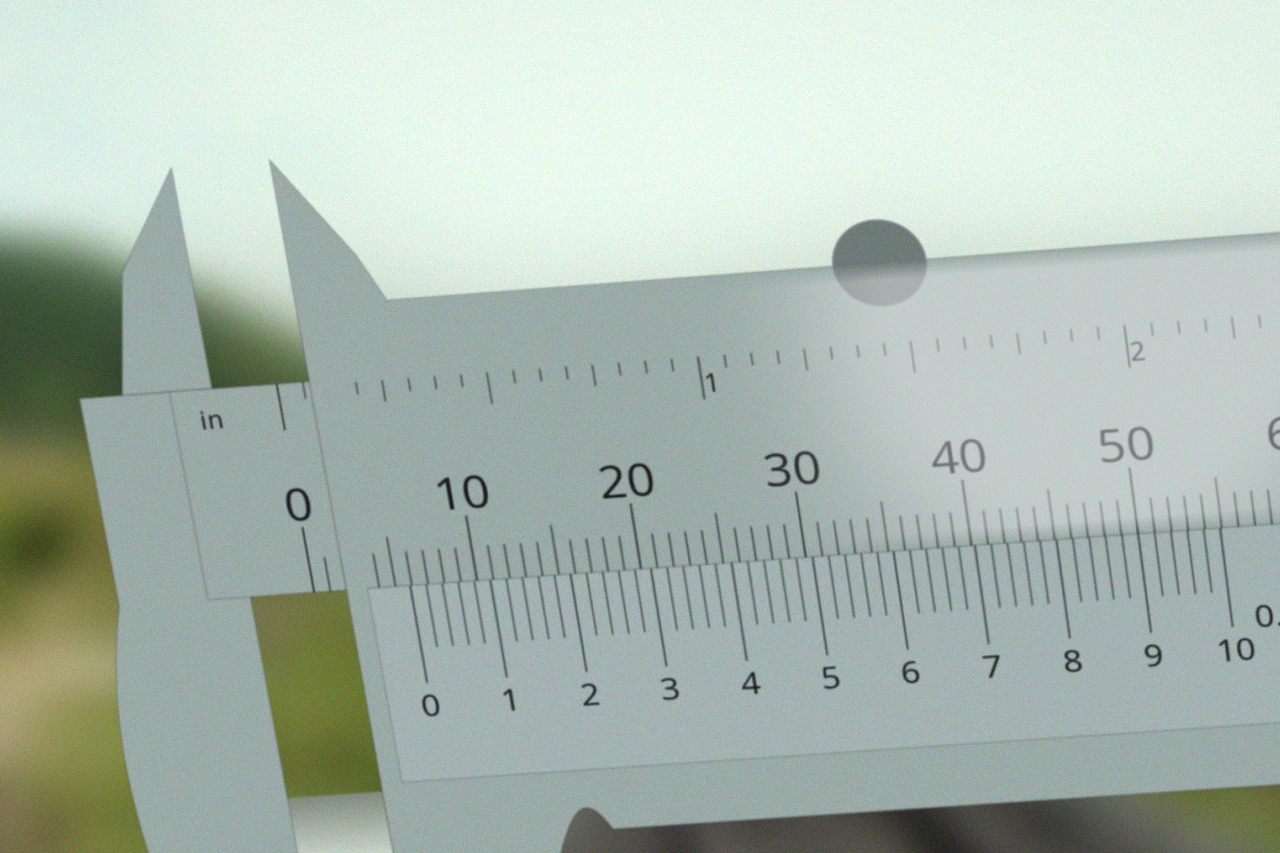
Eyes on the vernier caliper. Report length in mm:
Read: 5.9 mm
